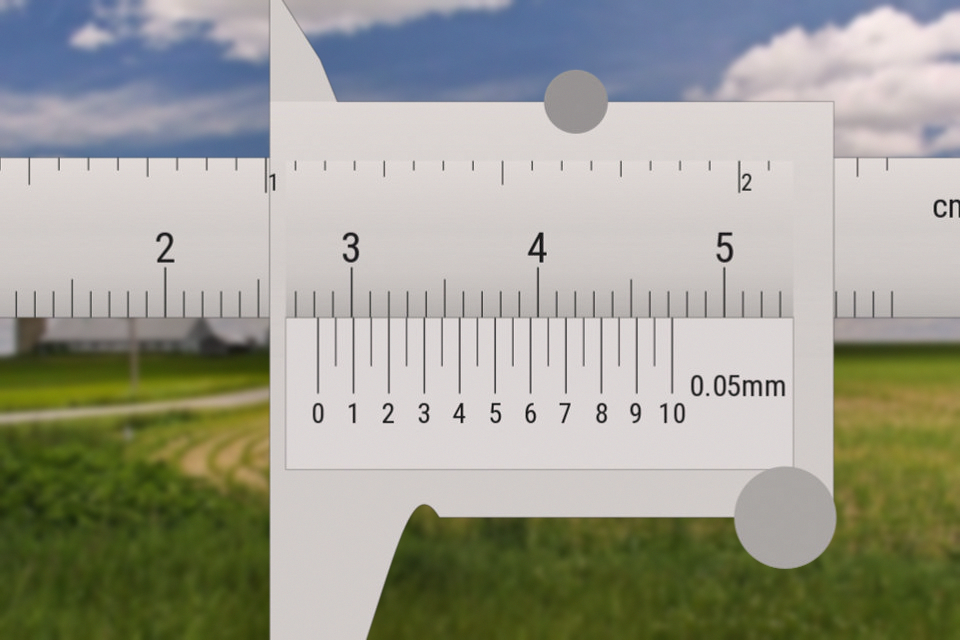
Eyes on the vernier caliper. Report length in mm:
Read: 28.2 mm
